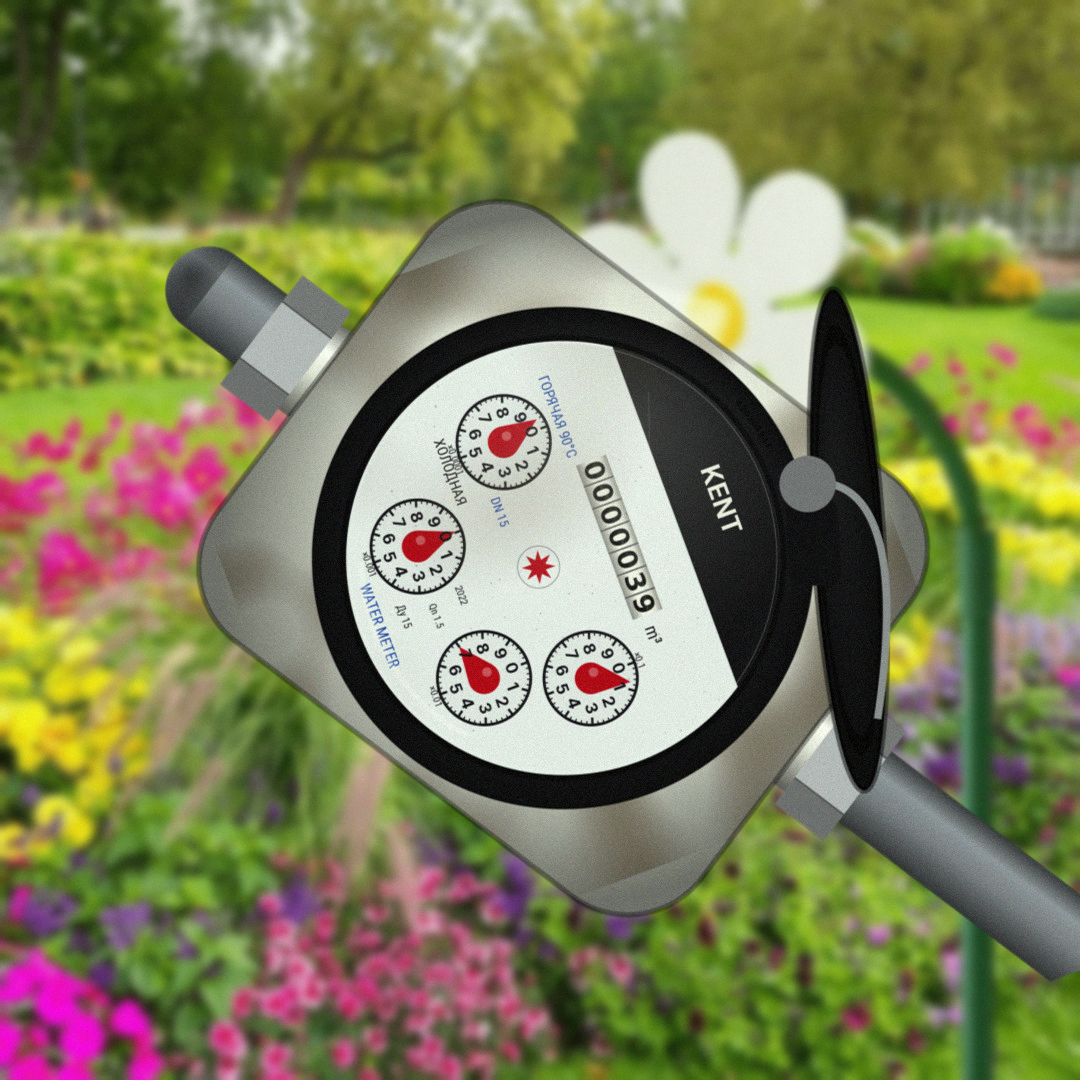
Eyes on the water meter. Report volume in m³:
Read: 39.0699 m³
